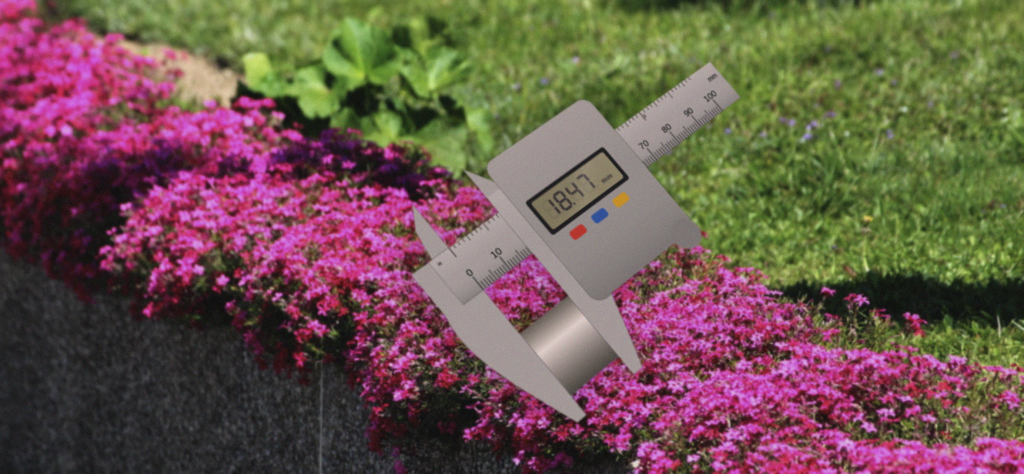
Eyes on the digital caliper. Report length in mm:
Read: 18.47 mm
